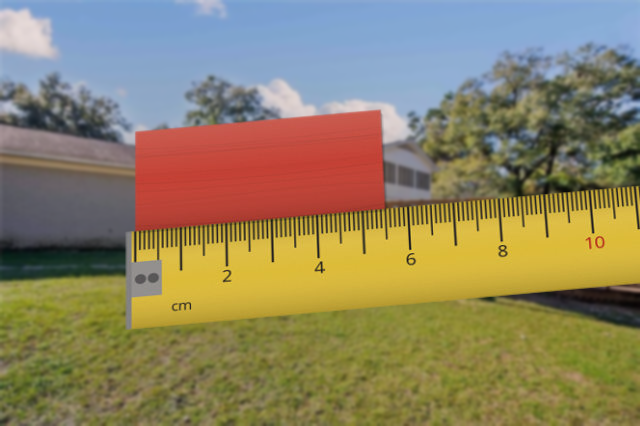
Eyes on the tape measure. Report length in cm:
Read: 5.5 cm
